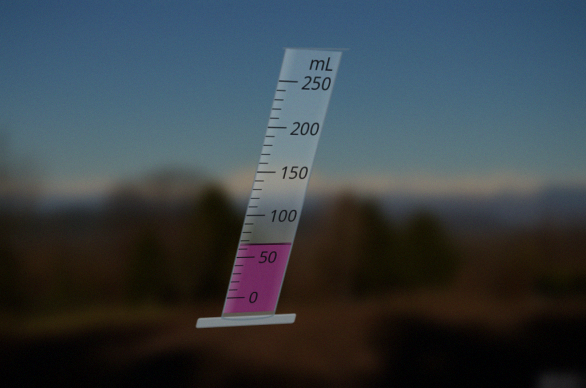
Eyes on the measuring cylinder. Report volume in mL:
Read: 65 mL
